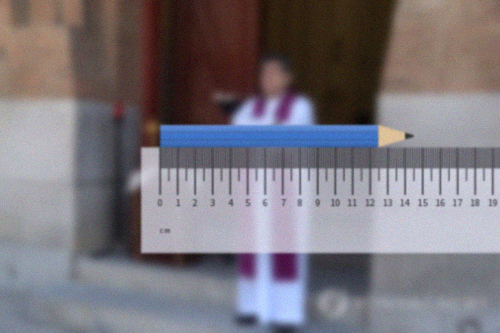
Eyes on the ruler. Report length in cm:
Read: 14.5 cm
